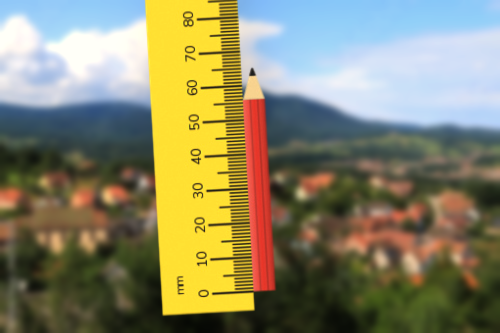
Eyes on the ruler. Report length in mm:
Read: 65 mm
